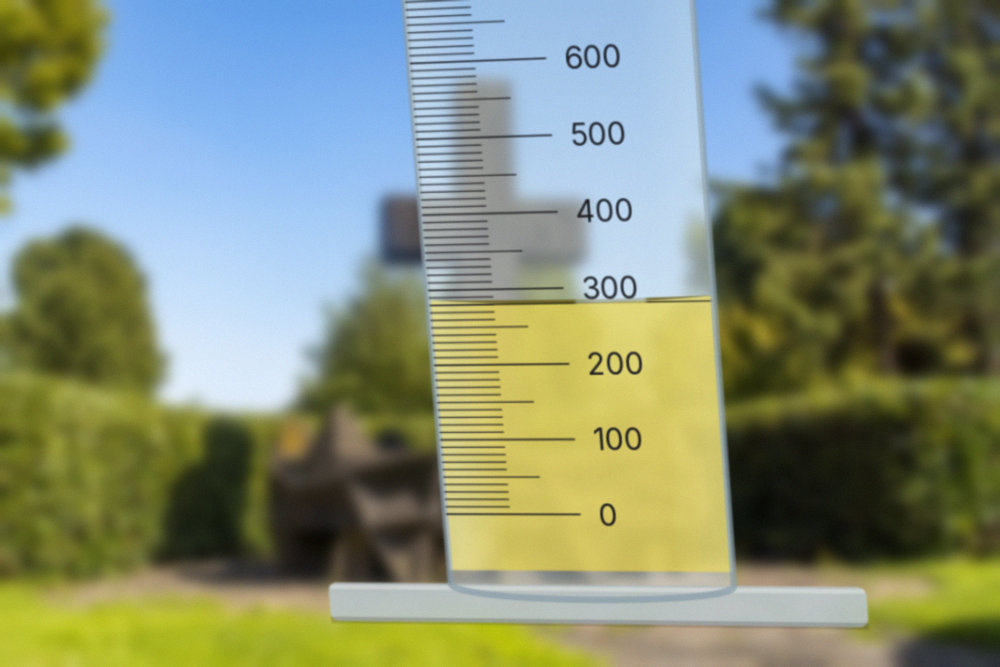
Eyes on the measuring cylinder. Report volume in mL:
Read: 280 mL
